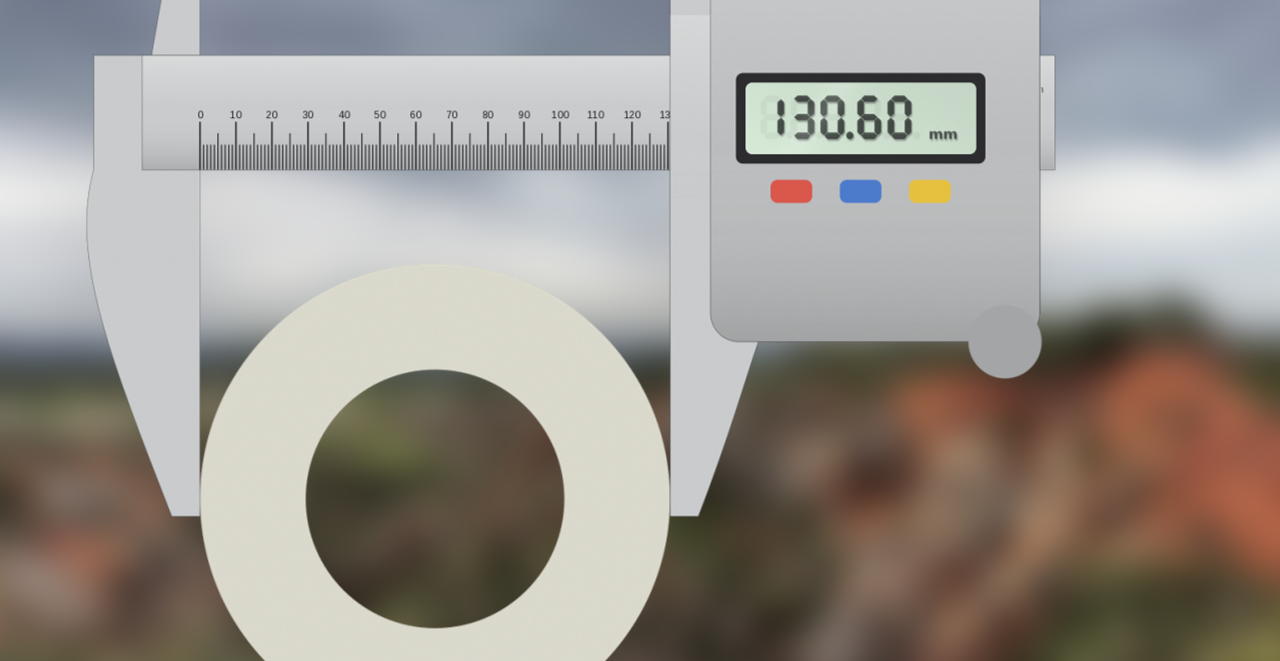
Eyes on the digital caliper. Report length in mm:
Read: 130.60 mm
